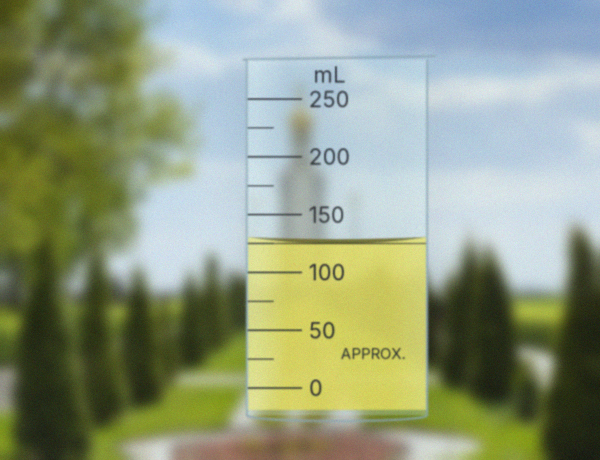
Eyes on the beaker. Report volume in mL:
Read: 125 mL
